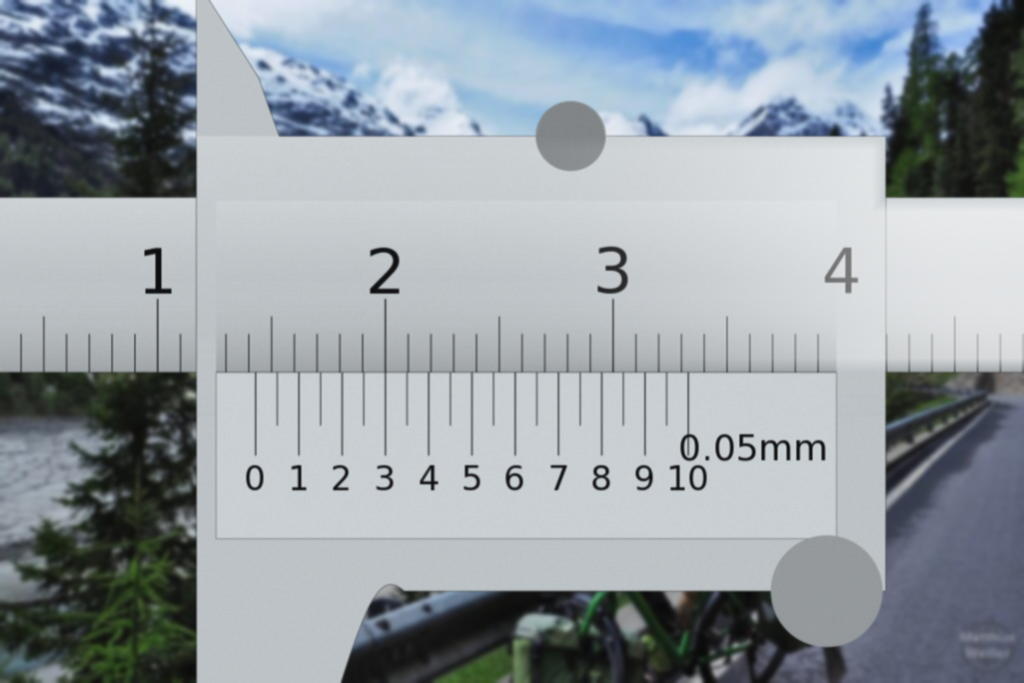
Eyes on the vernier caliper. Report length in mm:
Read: 14.3 mm
